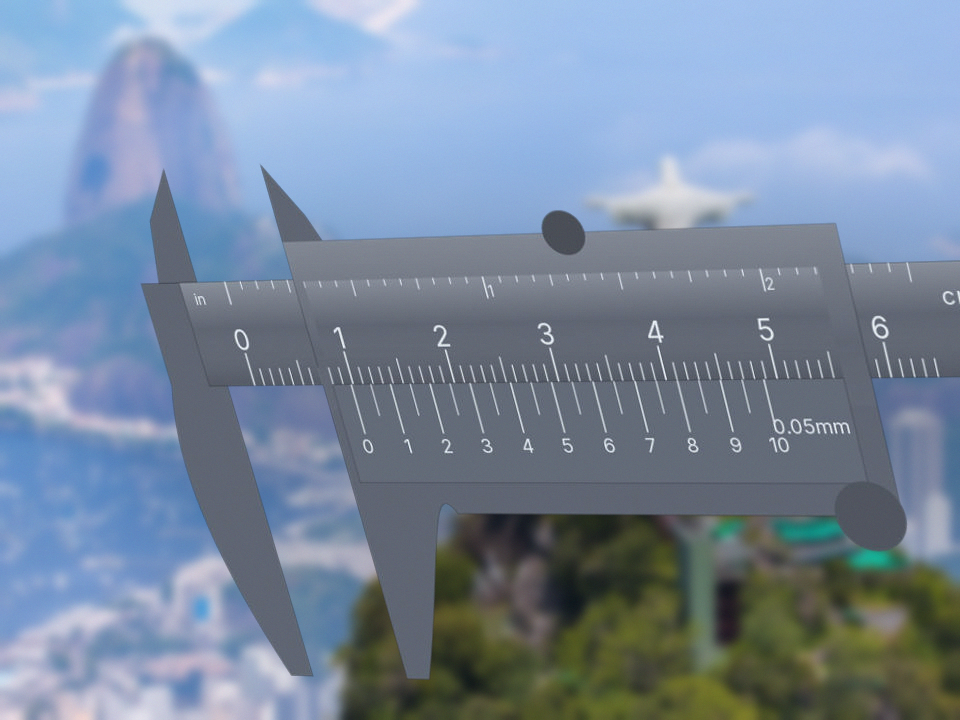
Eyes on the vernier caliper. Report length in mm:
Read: 9.8 mm
